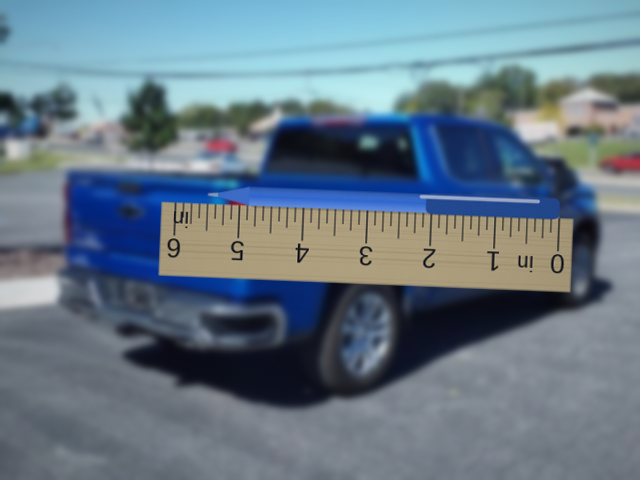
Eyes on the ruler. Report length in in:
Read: 5.5 in
